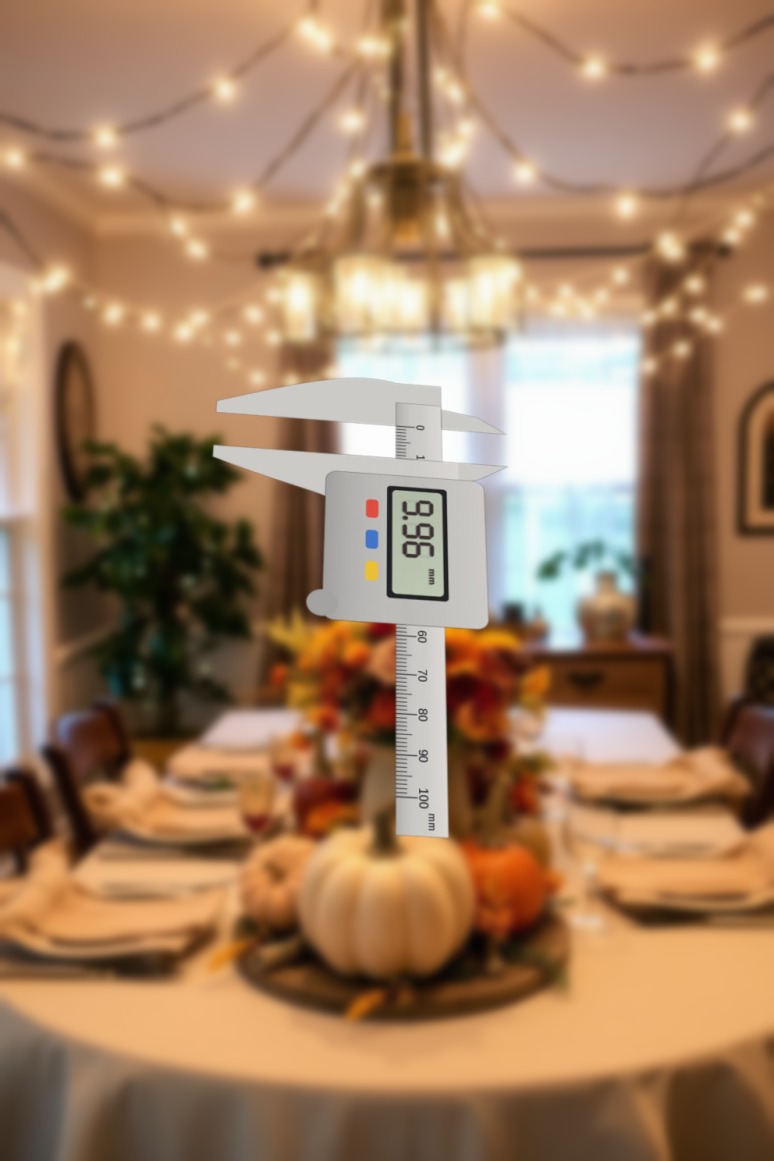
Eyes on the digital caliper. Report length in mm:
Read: 9.96 mm
